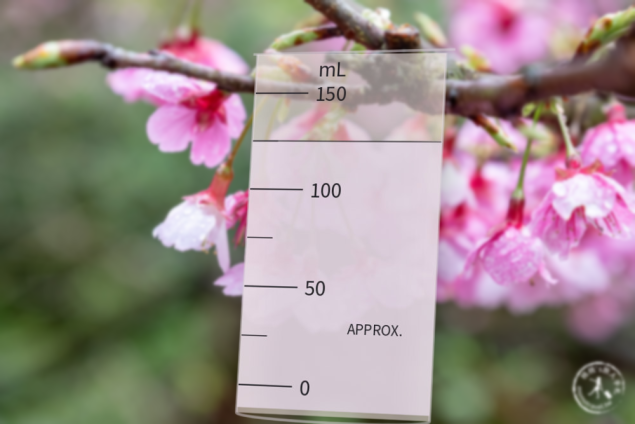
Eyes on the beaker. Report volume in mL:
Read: 125 mL
